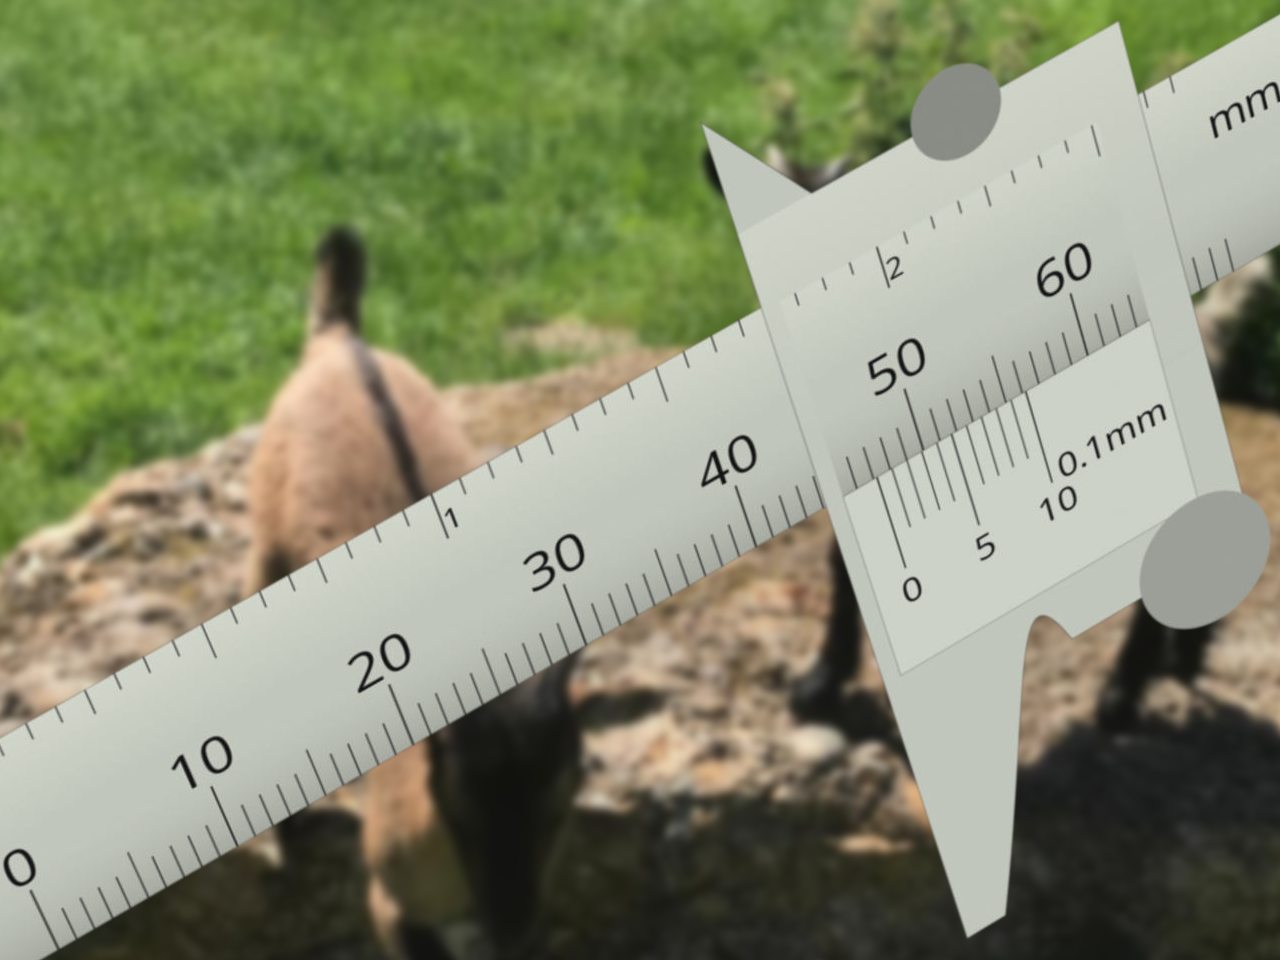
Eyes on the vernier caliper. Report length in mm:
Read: 47.2 mm
